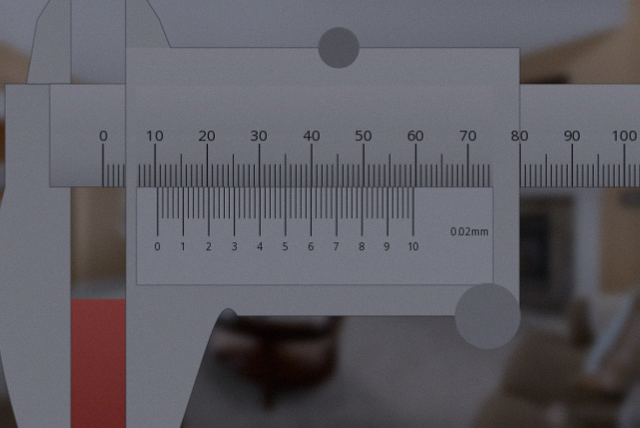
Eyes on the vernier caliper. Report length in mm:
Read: 10.5 mm
